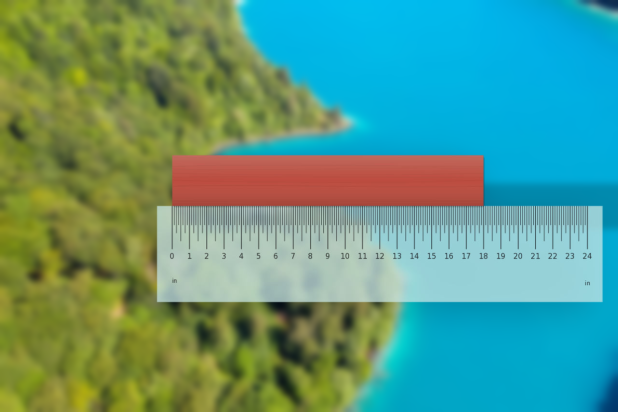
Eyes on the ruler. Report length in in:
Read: 18 in
